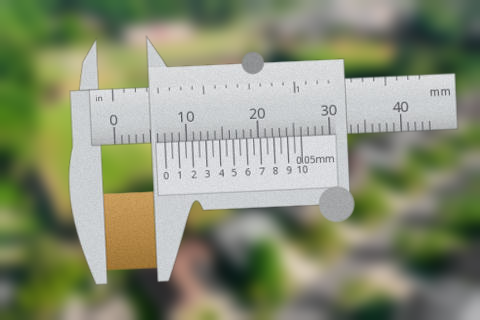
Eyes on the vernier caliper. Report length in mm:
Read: 7.0 mm
